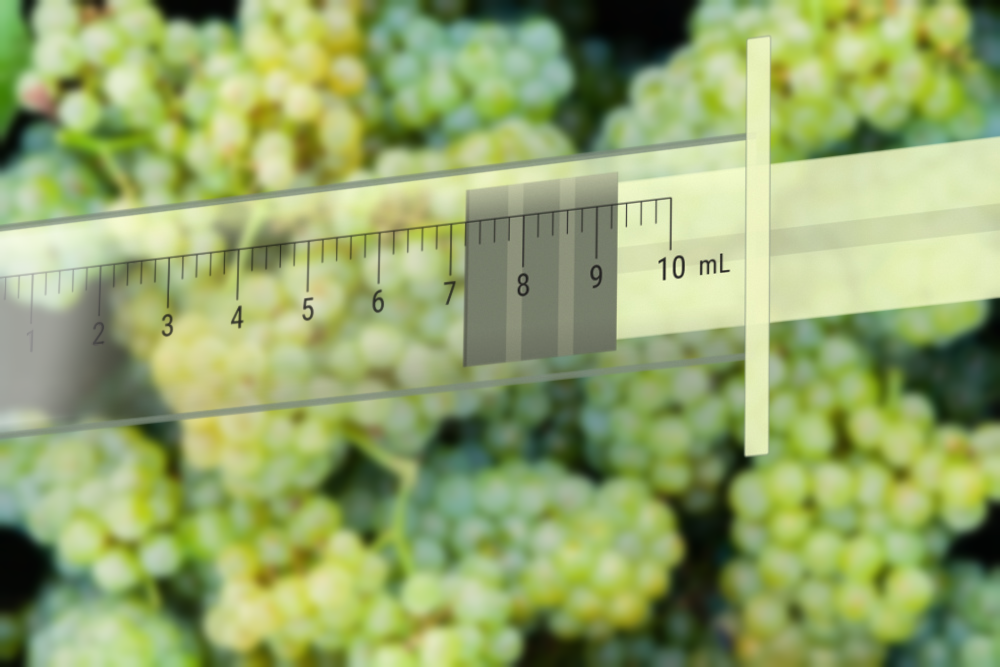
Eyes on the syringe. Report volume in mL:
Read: 7.2 mL
